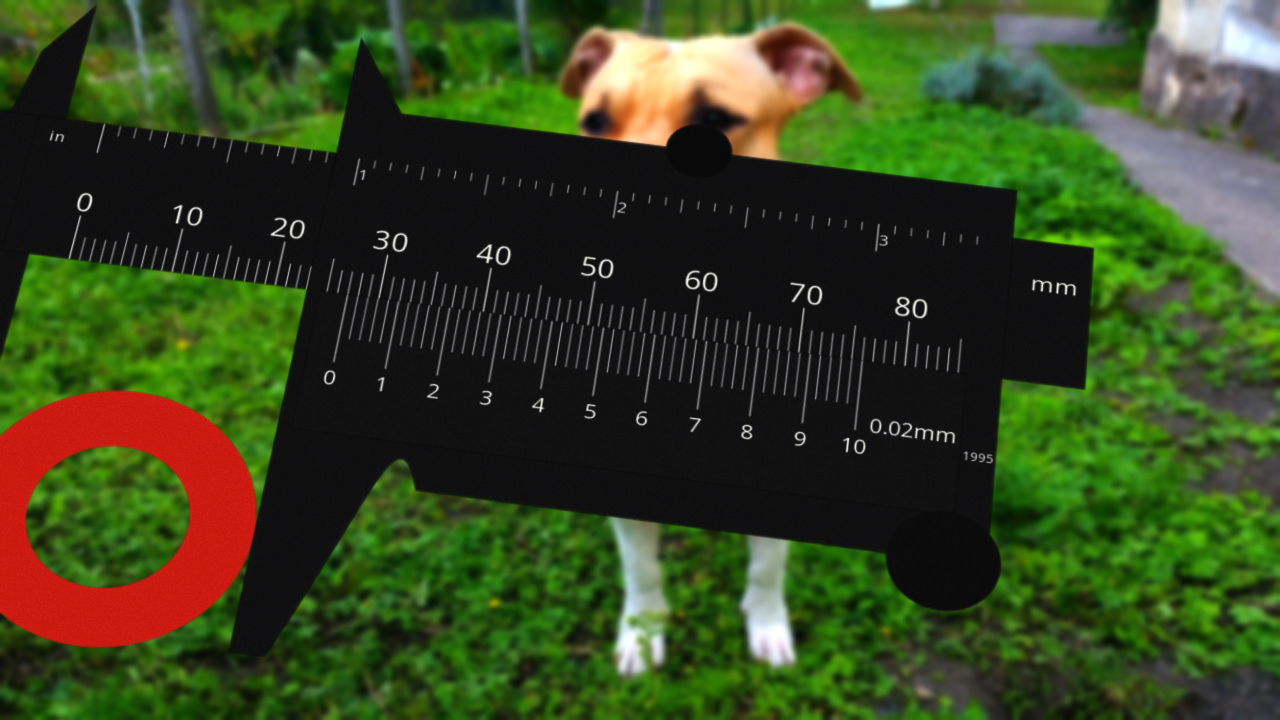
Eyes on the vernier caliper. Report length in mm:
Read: 27.0 mm
